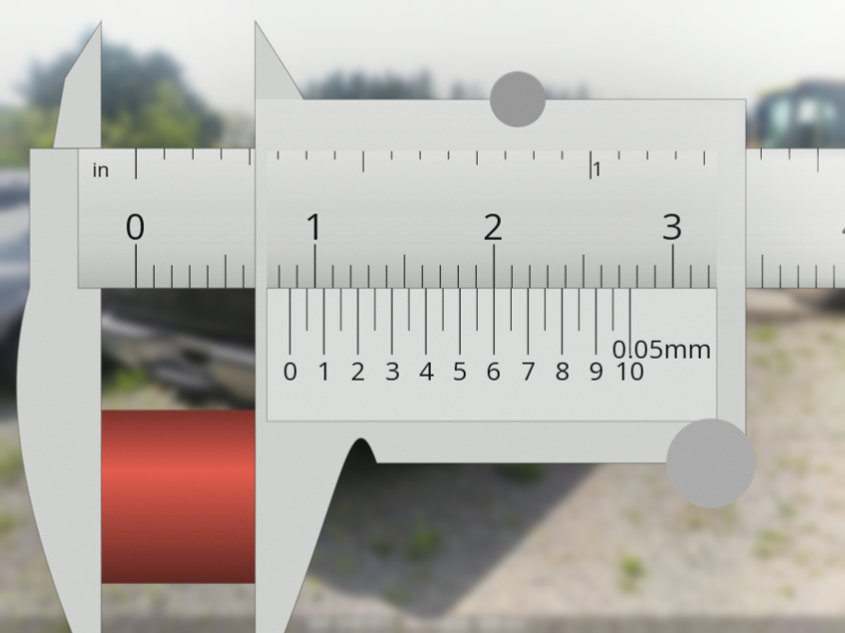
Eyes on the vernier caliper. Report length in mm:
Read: 8.6 mm
